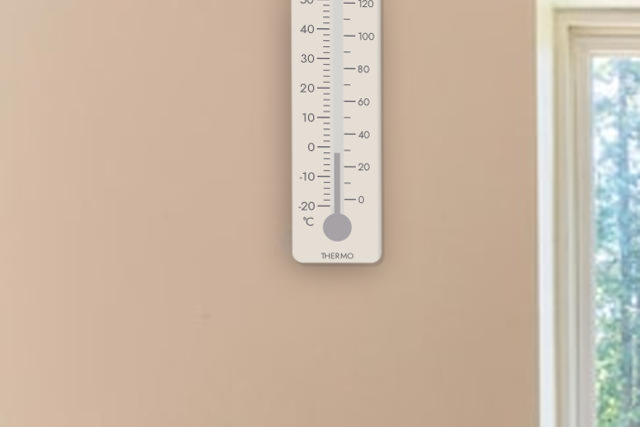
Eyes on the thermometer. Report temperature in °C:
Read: -2 °C
